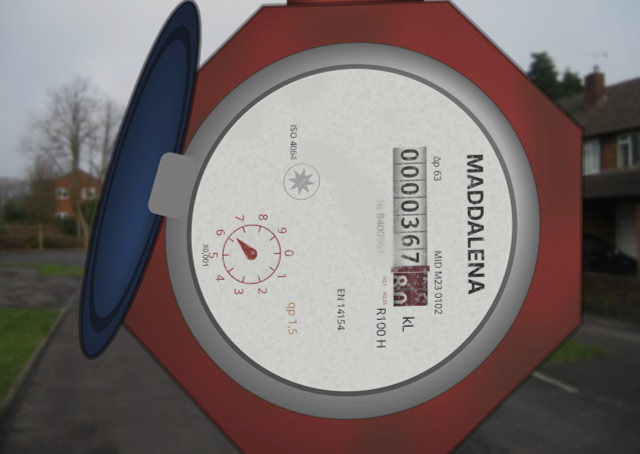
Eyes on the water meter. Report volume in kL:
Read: 367.796 kL
